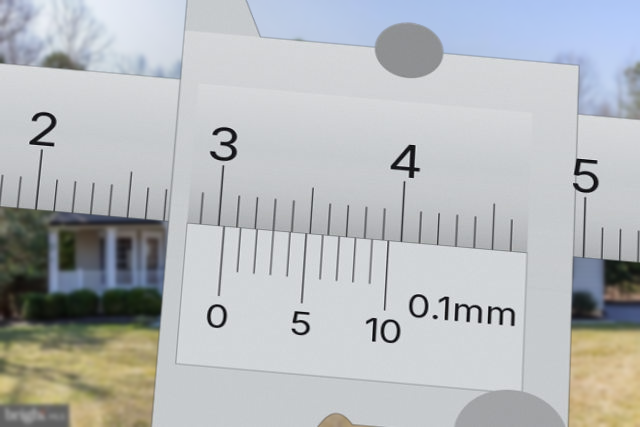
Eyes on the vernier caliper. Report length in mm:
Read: 30.3 mm
